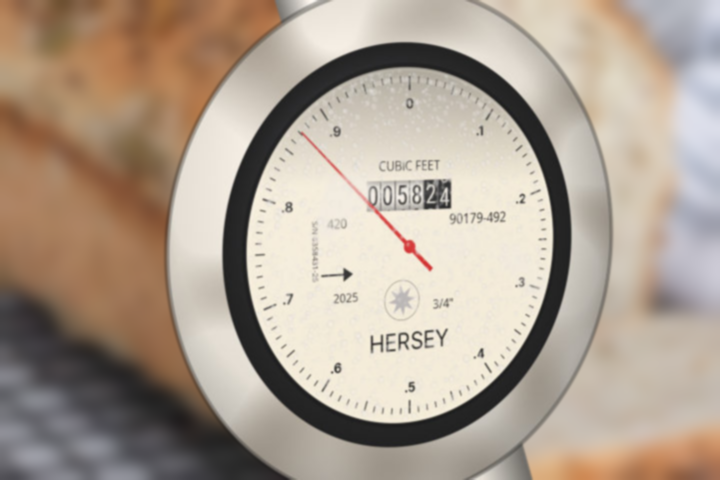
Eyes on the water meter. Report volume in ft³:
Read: 5823.87 ft³
